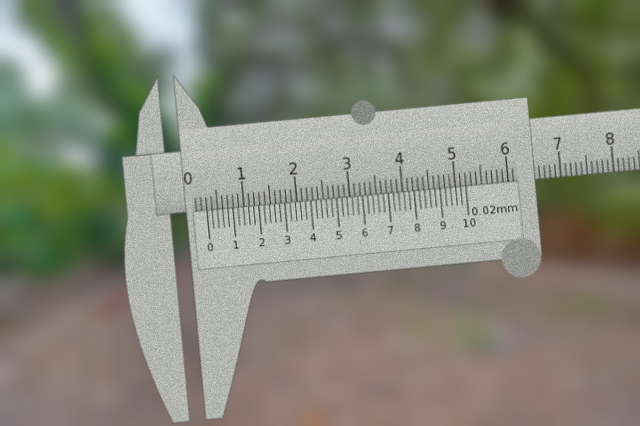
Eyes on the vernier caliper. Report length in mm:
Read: 3.0 mm
